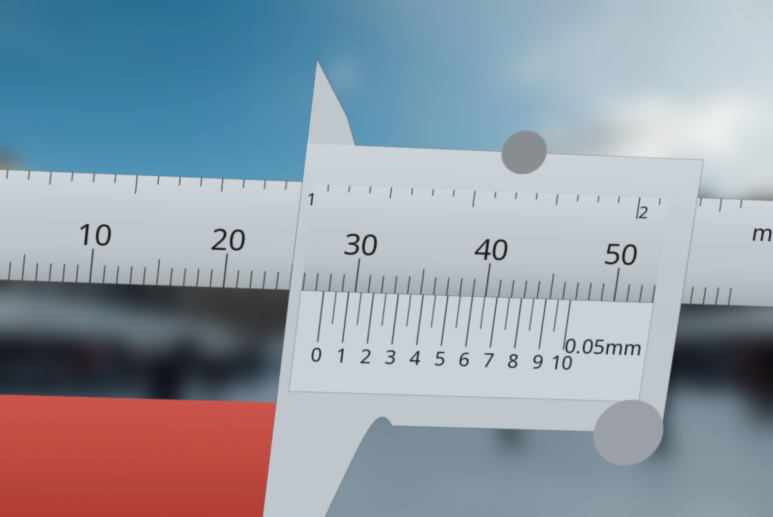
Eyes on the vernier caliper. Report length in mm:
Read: 27.6 mm
